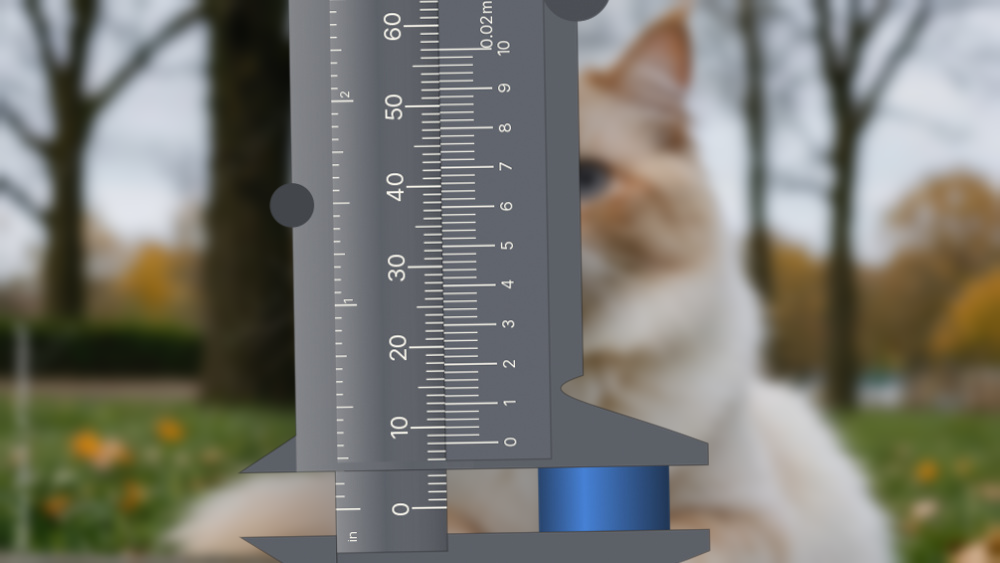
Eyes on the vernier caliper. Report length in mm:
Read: 8.0 mm
